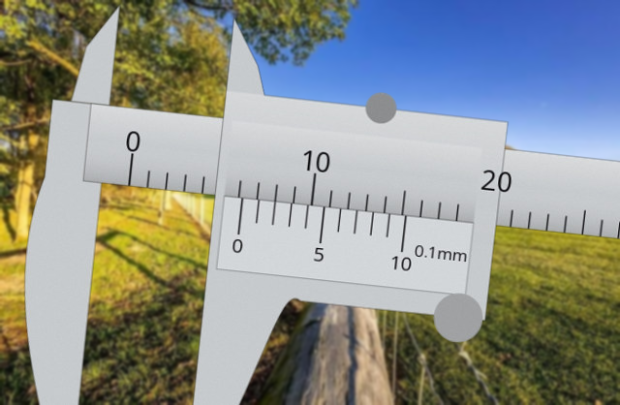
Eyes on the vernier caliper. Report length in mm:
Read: 6.2 mm
